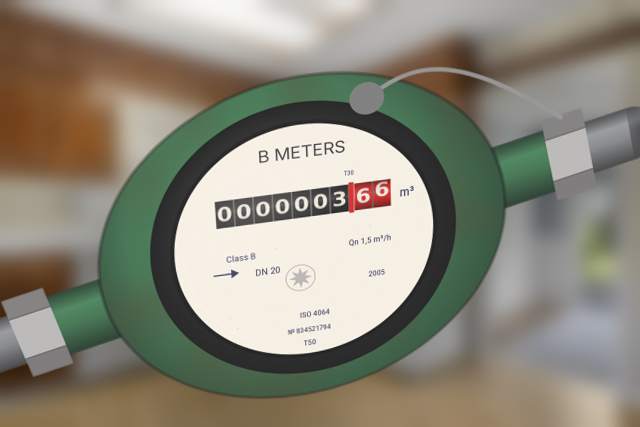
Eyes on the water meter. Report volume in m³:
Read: 3.66 m³
